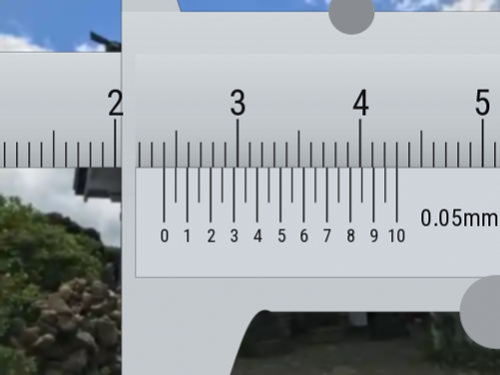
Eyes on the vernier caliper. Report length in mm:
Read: 24.0 mm
